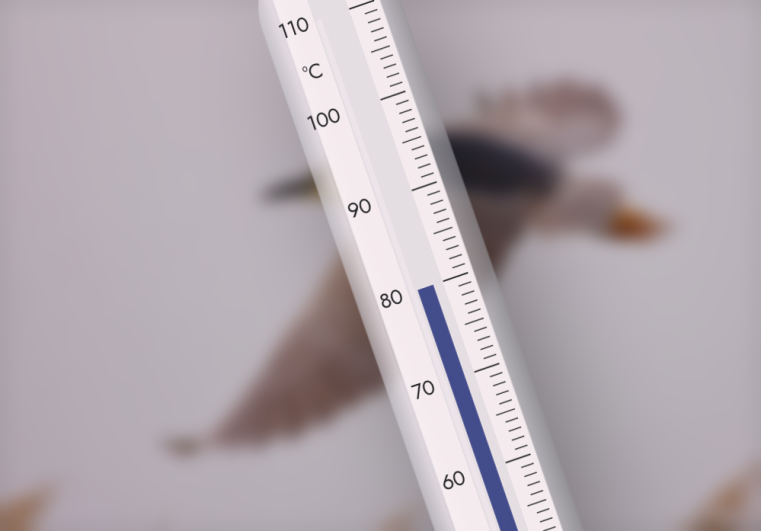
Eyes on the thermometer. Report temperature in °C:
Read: 80 °C
